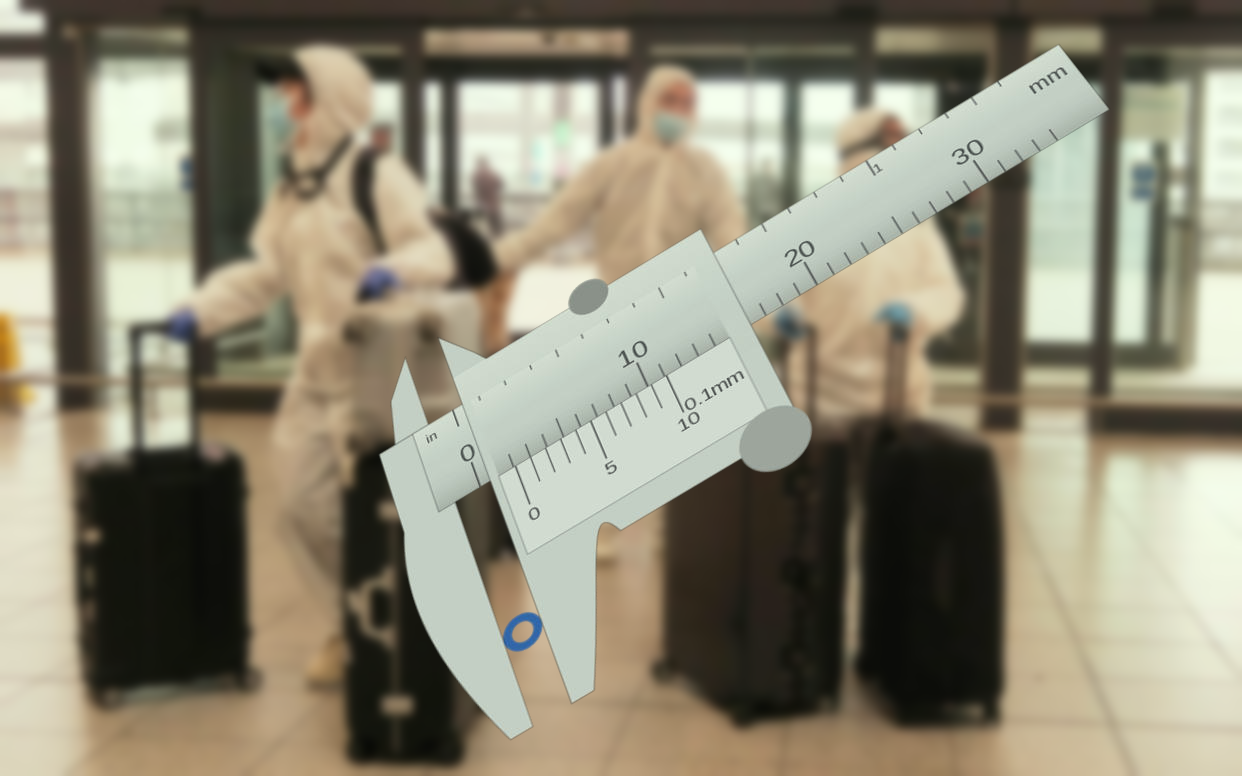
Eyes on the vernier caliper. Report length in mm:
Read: 2.1 mm
